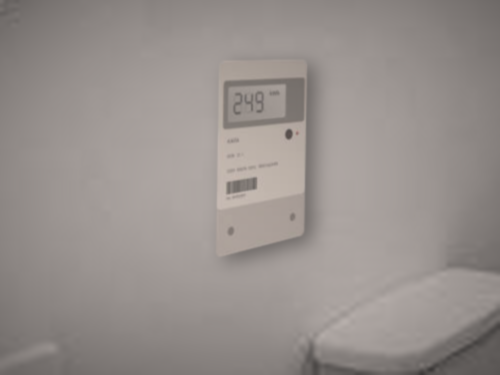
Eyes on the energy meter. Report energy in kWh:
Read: 249 kWh
